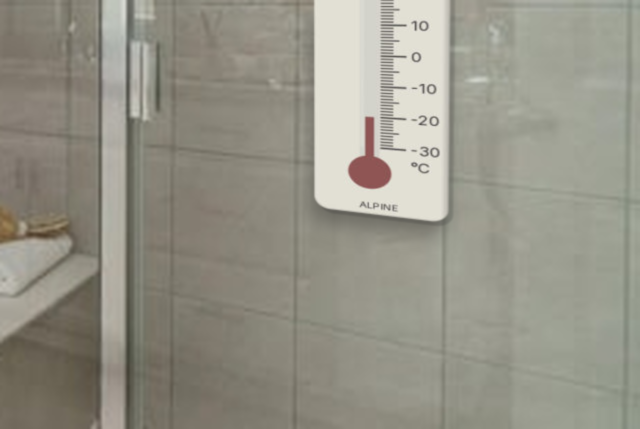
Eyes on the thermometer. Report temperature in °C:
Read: -20 °C
